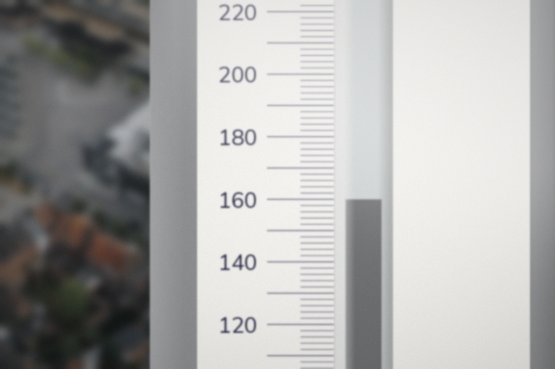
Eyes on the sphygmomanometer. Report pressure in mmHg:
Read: 160 mmHg
